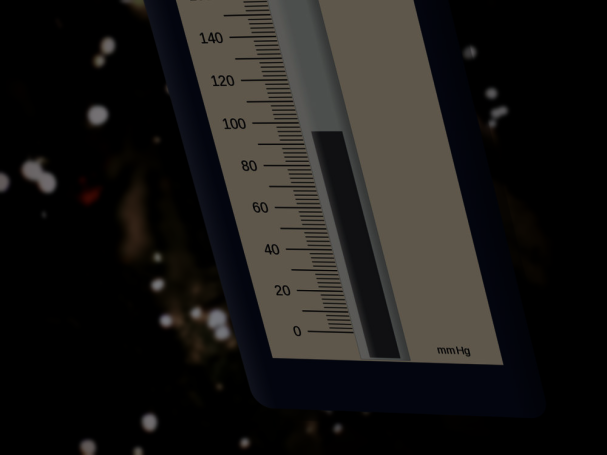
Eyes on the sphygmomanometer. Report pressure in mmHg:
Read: 96 mmHg
